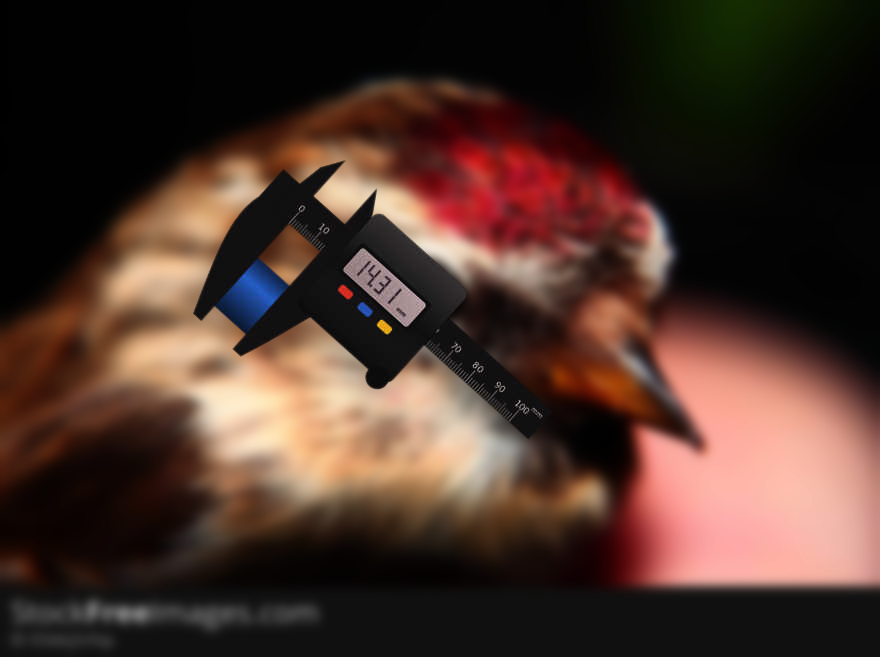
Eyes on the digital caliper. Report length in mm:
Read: 14.31 mm
